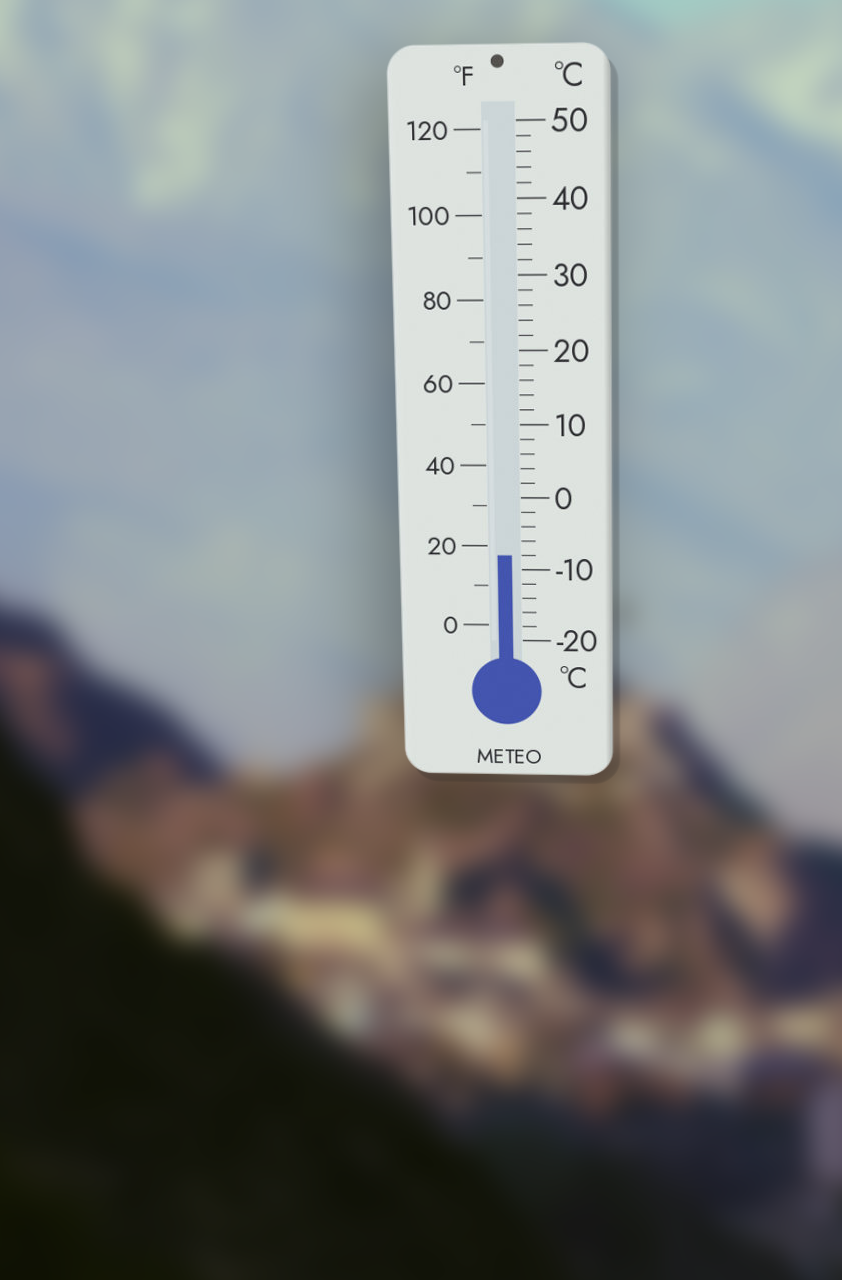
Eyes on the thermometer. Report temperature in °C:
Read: -8 °C
